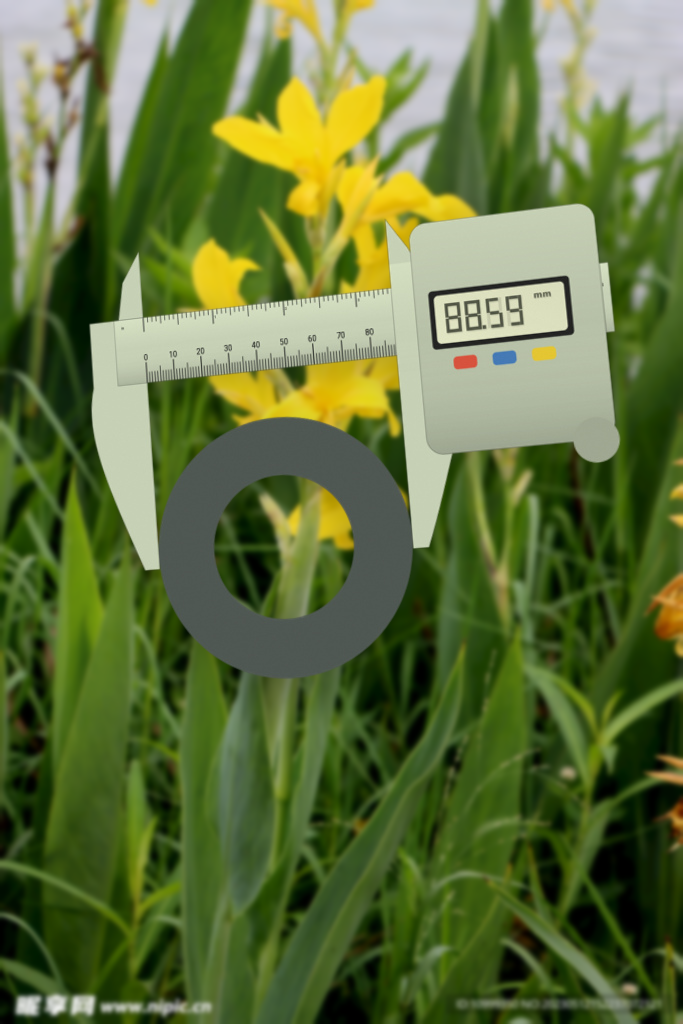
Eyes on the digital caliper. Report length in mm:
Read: 88.59 mm
